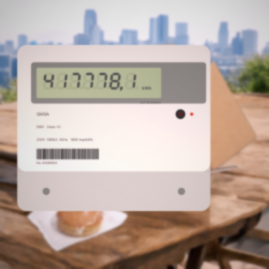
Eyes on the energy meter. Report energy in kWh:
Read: 417778.1 kWh
